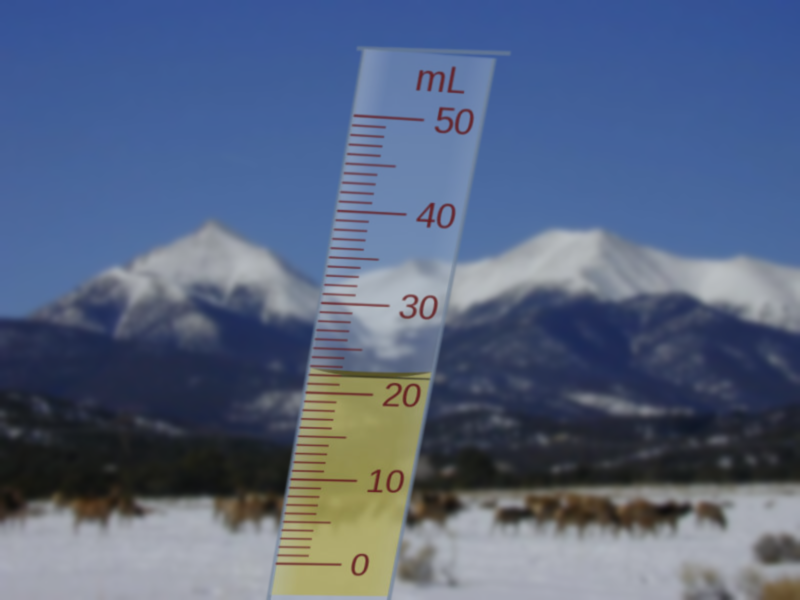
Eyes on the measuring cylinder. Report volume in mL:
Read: 22 mL
